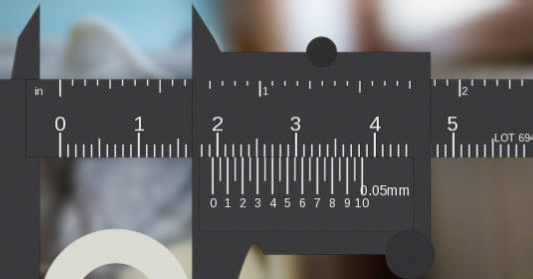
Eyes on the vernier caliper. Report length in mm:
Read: 19.4 mm
